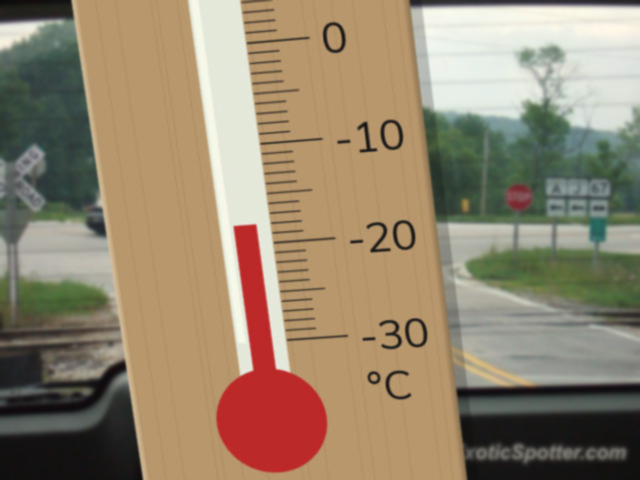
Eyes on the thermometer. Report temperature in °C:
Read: -18 °C
